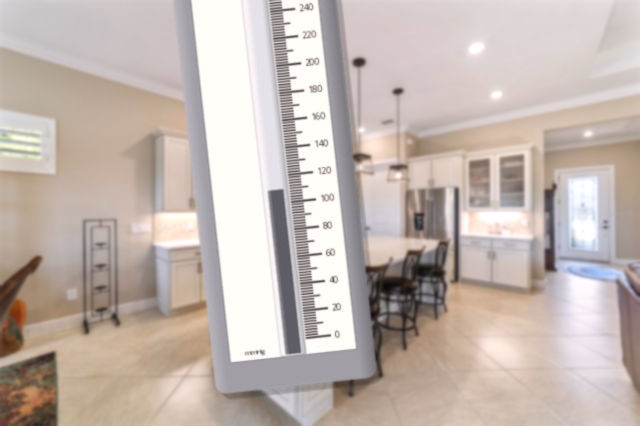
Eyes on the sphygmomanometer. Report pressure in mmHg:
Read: 110 mmHg
